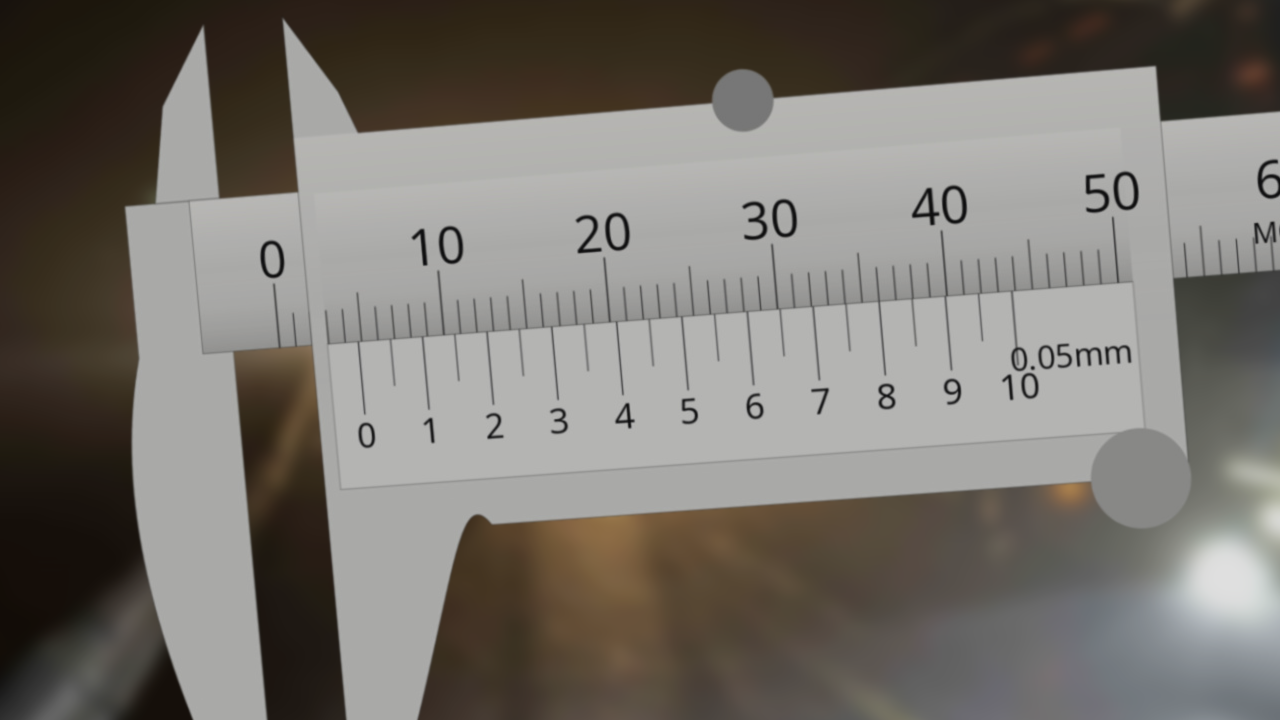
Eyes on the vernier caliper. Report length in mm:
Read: 4.8 mm
